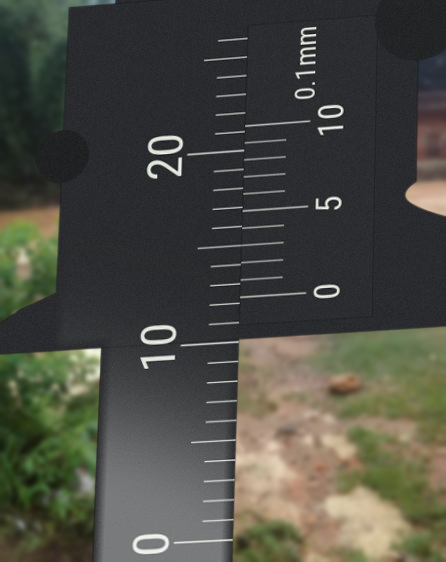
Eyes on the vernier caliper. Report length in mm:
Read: 12.3 mm
